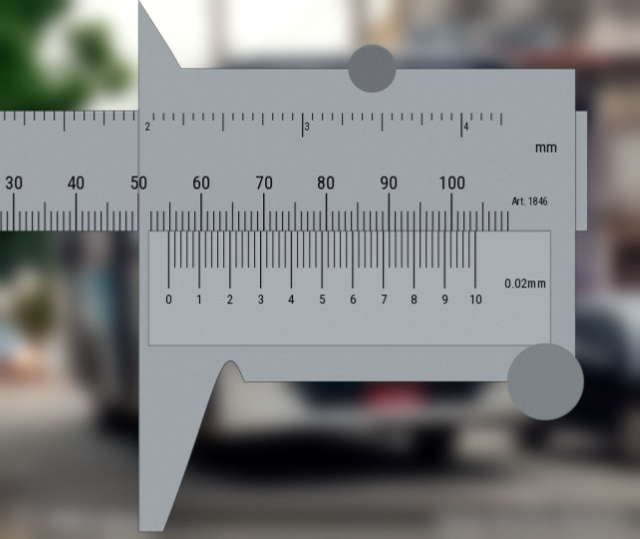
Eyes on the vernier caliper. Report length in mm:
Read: 54.8 mm
